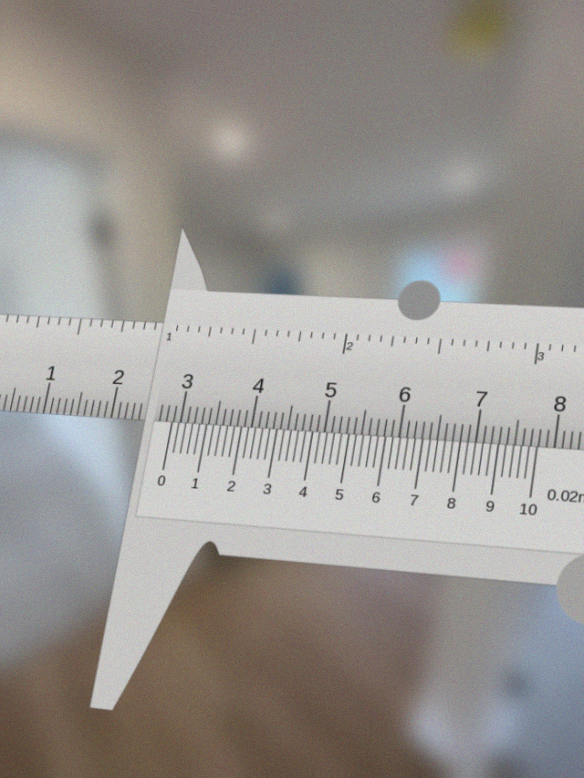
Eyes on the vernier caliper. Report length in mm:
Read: 28.8 mm
